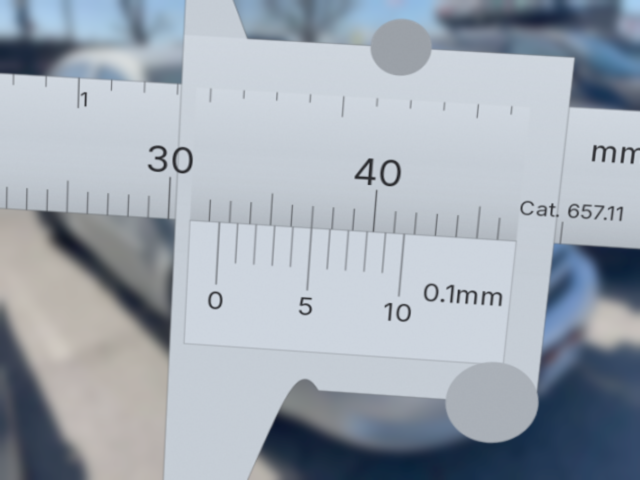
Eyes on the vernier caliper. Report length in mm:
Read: 32.5 mm
